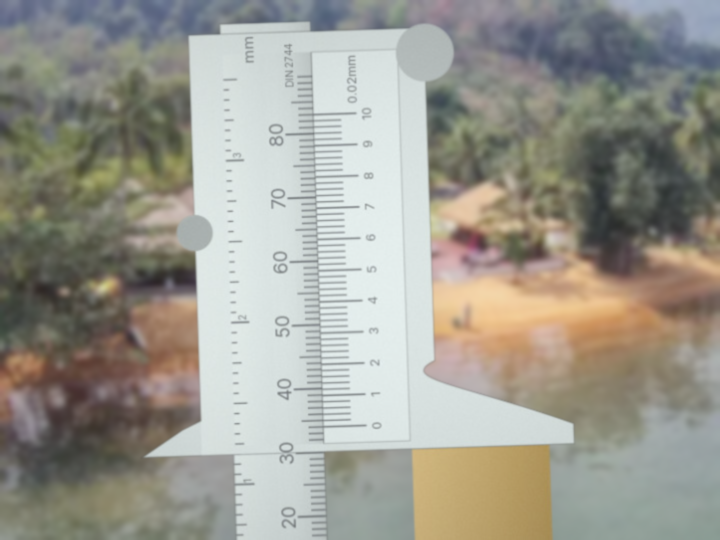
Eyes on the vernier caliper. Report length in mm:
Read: 34.0 mm
